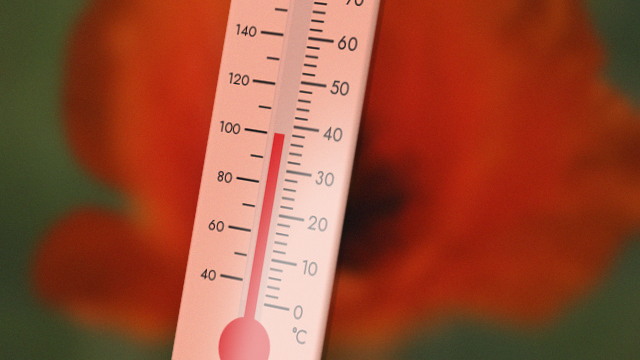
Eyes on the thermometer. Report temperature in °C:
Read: 38 °C
